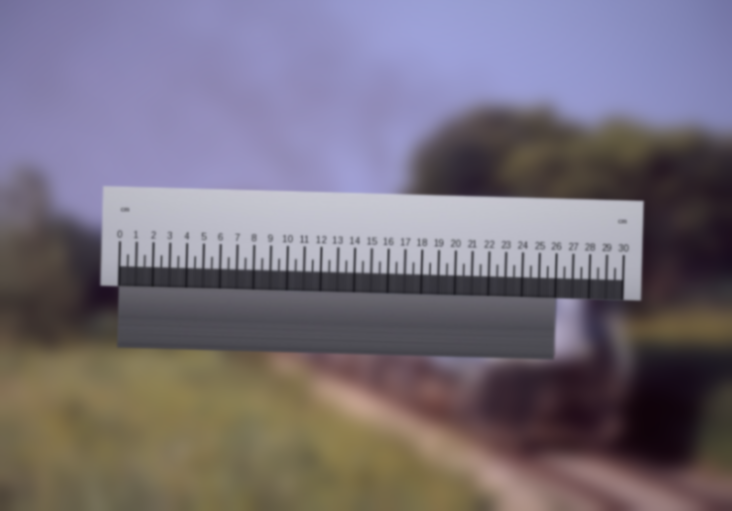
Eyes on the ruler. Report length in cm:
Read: 26 cm
